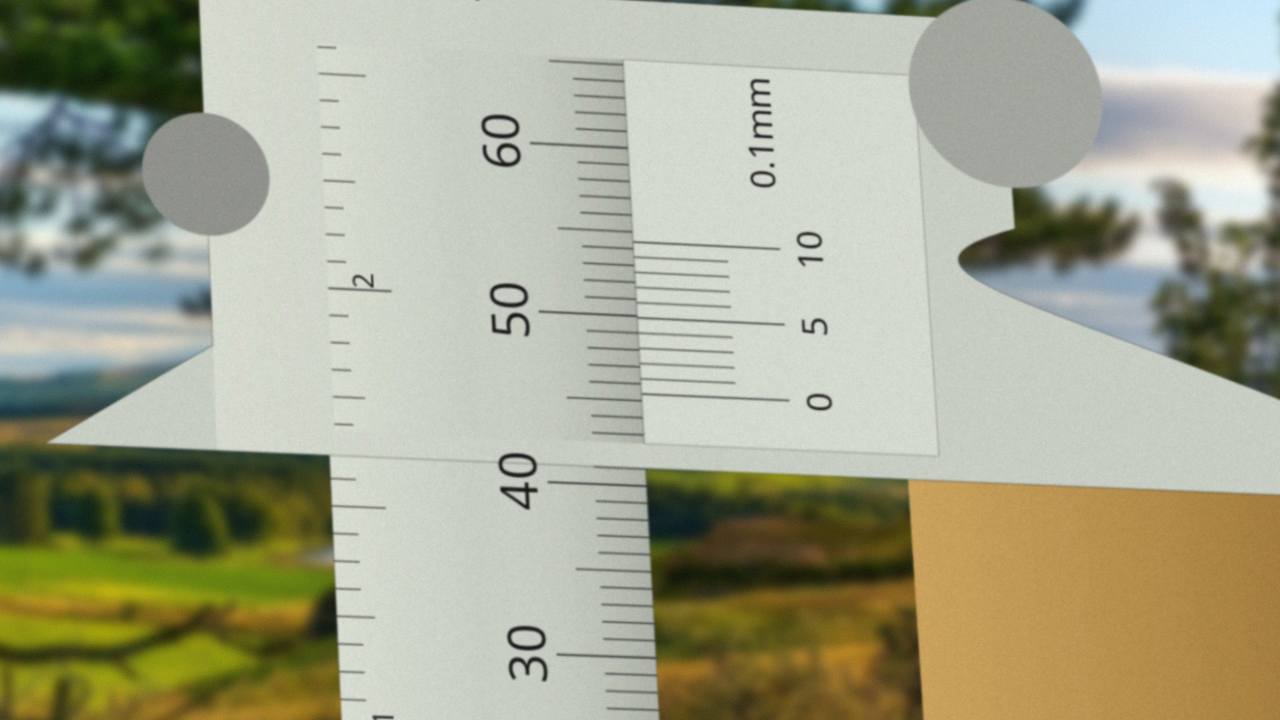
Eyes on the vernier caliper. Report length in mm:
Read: 45.4 mm
